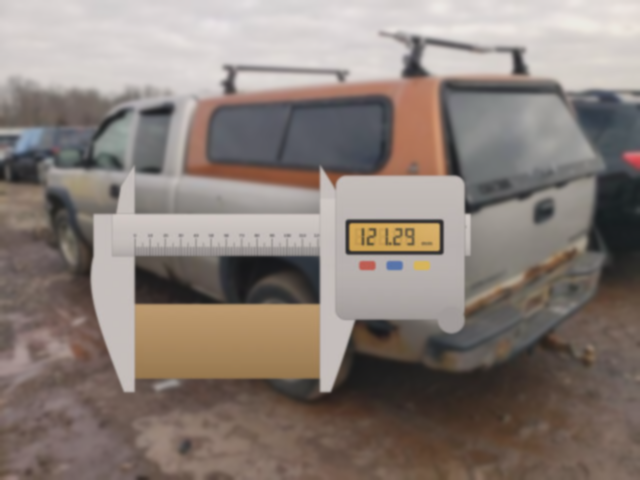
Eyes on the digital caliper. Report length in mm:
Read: 121.29 mm
